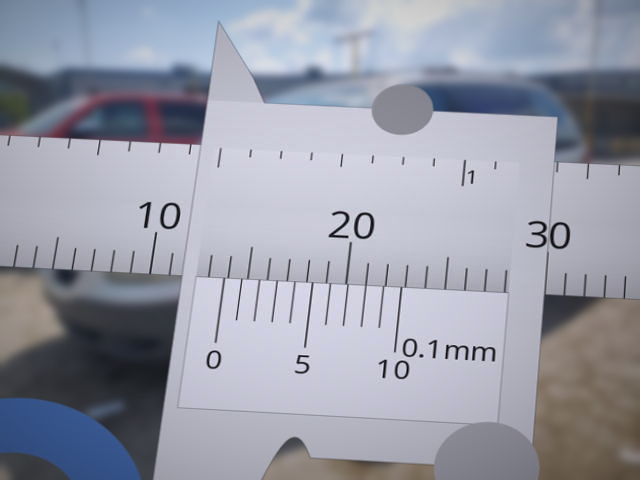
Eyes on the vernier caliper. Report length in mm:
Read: 13.8 mm
